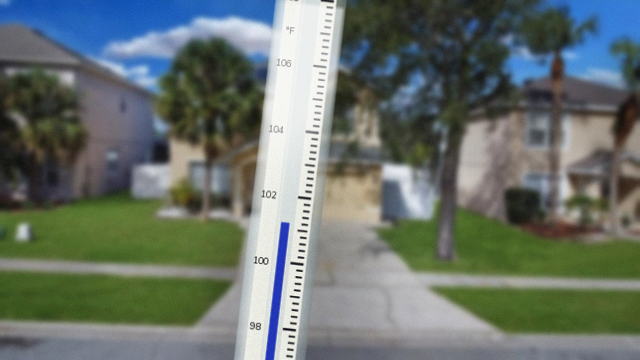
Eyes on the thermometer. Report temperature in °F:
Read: 101.2 °F
